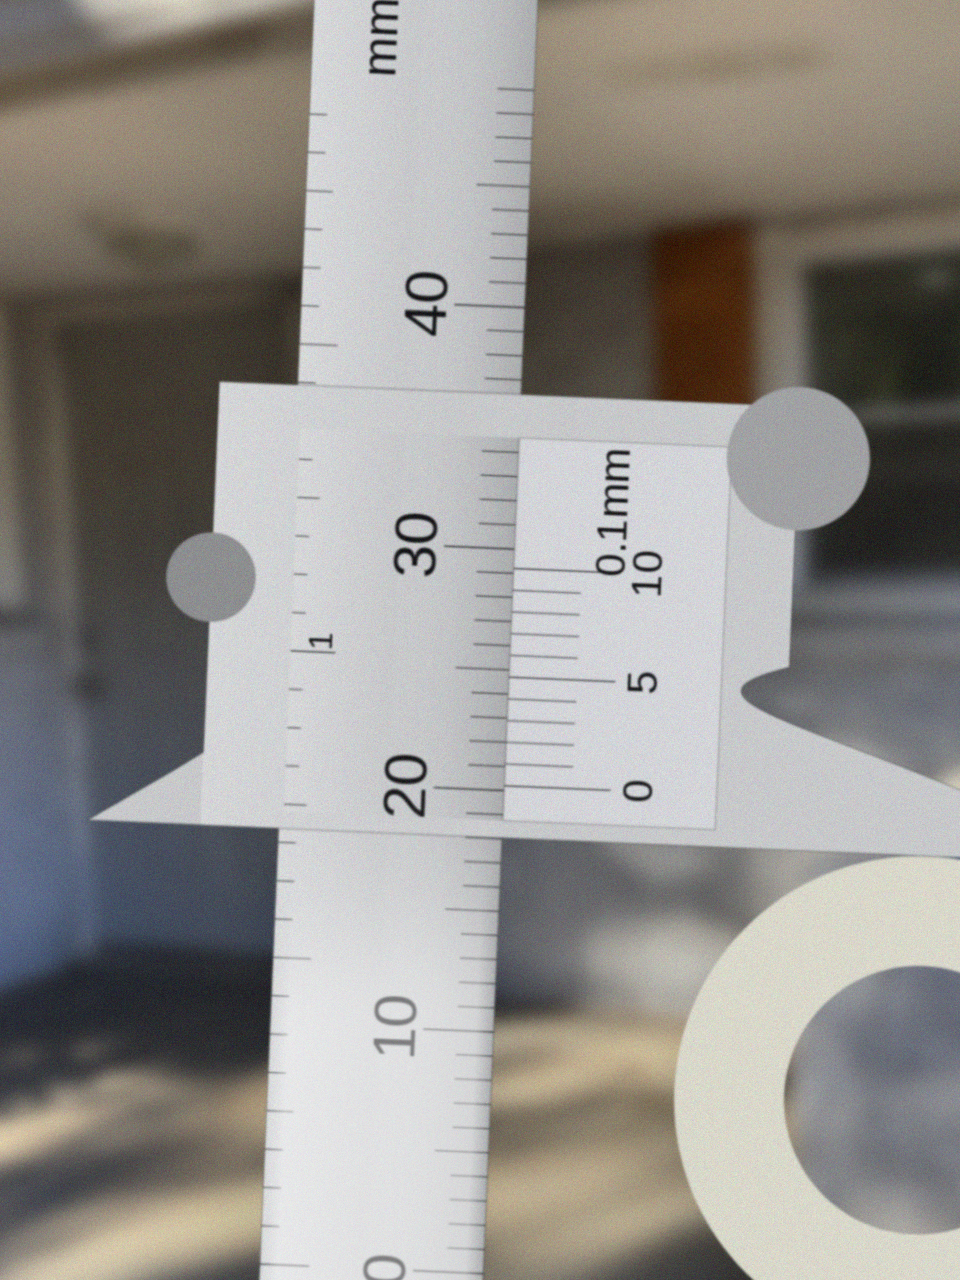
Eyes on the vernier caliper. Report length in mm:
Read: 20.2 mm
